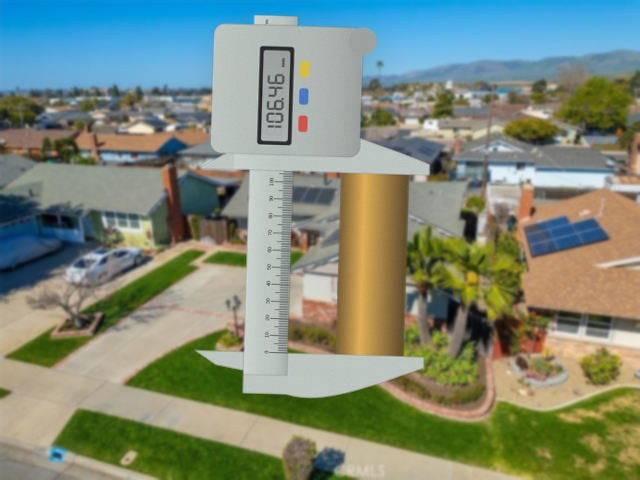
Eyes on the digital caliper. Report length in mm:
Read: 106.46 mm
